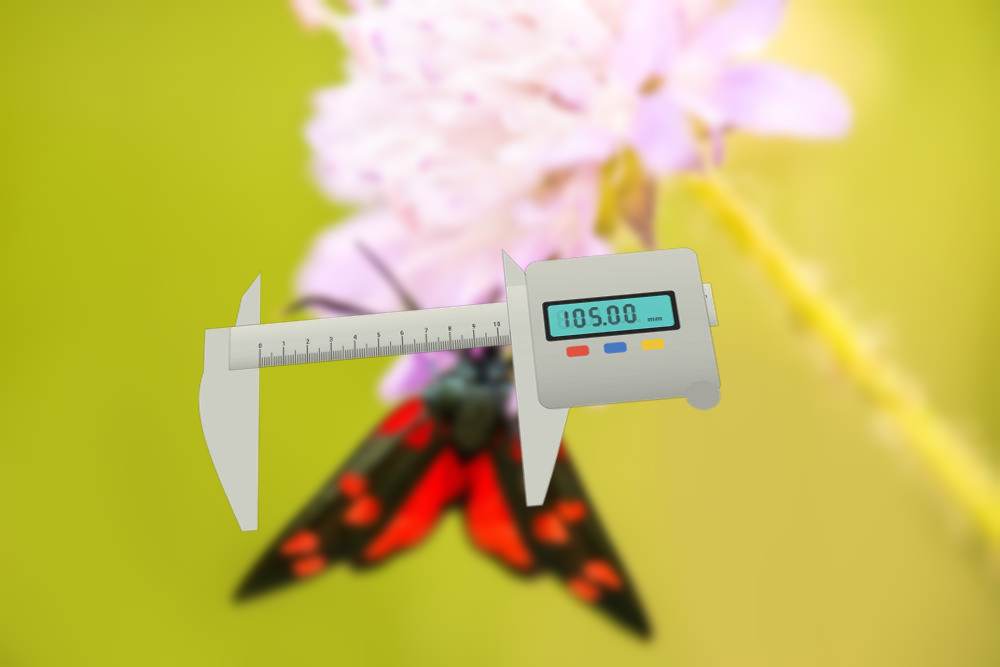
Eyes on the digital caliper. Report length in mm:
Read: 105.00 mm
